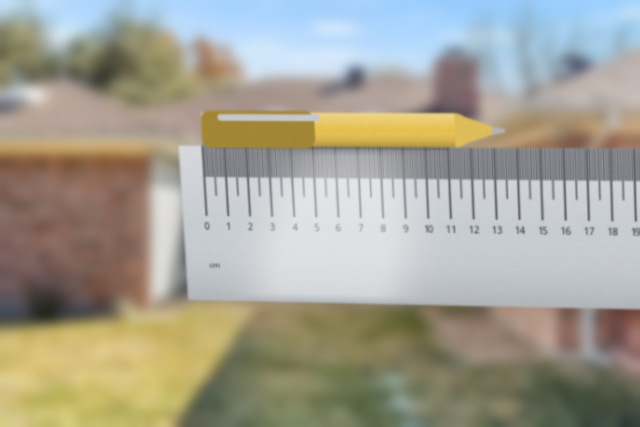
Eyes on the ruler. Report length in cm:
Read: 13.5 cm
